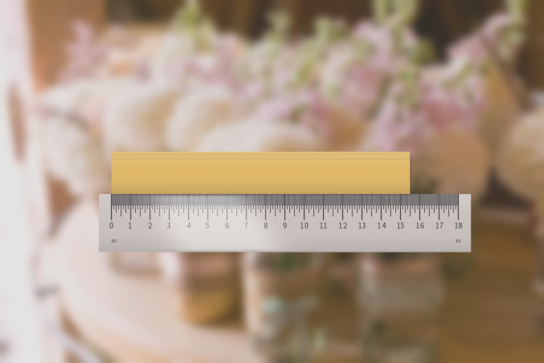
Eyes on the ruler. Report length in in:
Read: 15.5 in
